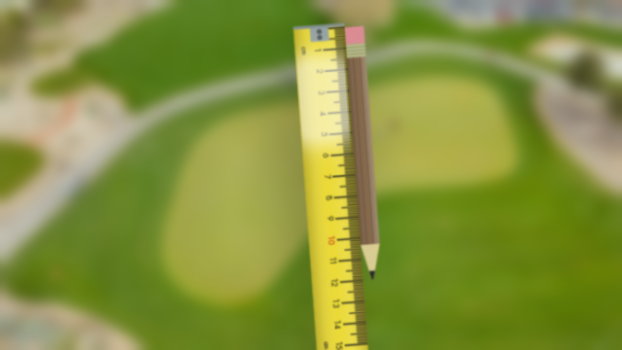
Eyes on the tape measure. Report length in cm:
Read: 12 cm
